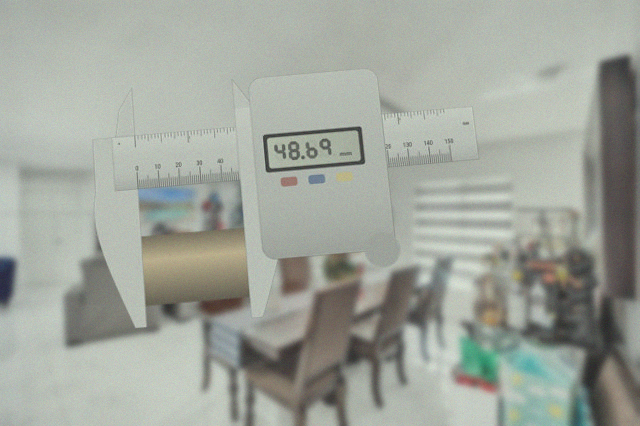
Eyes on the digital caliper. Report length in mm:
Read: 48.69 mm
